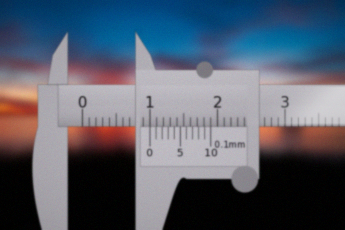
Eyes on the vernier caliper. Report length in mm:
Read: 10.0 mm
